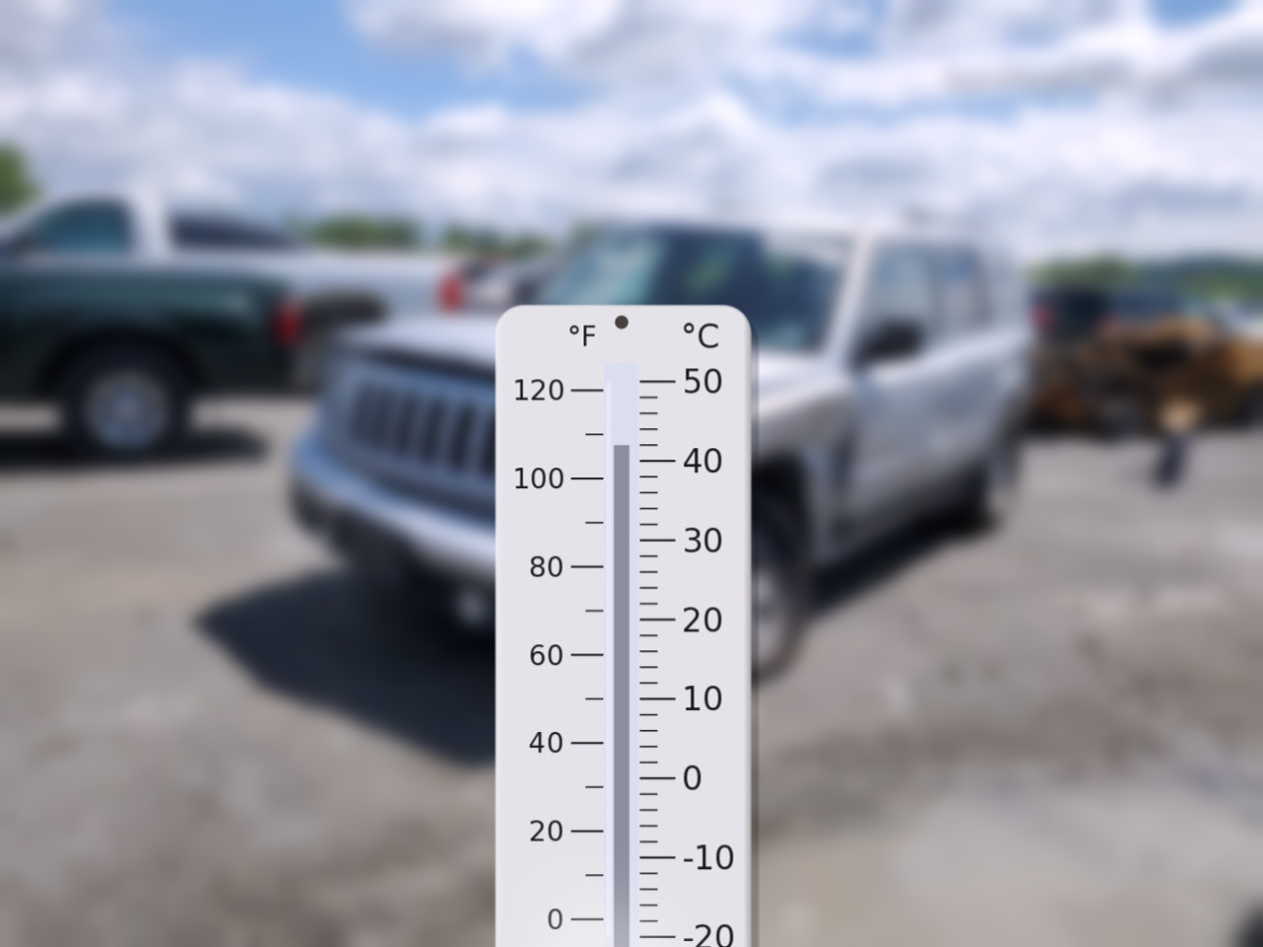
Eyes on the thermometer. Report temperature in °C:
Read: 42 °C
